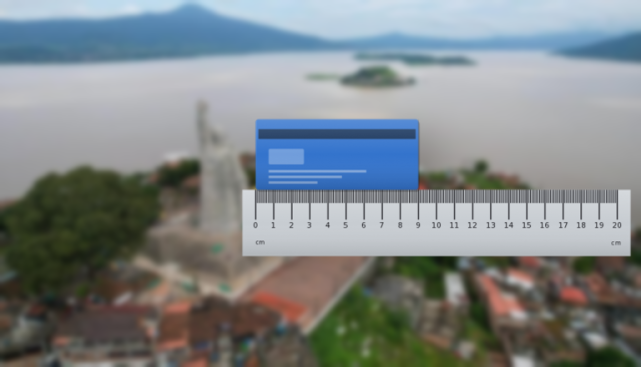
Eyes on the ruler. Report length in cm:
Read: 9 cm
